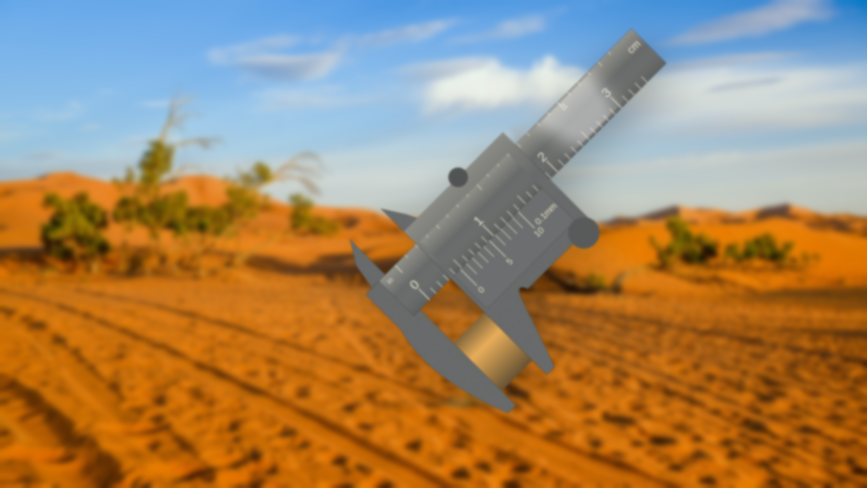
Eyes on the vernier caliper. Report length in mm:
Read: 4.8 mm
